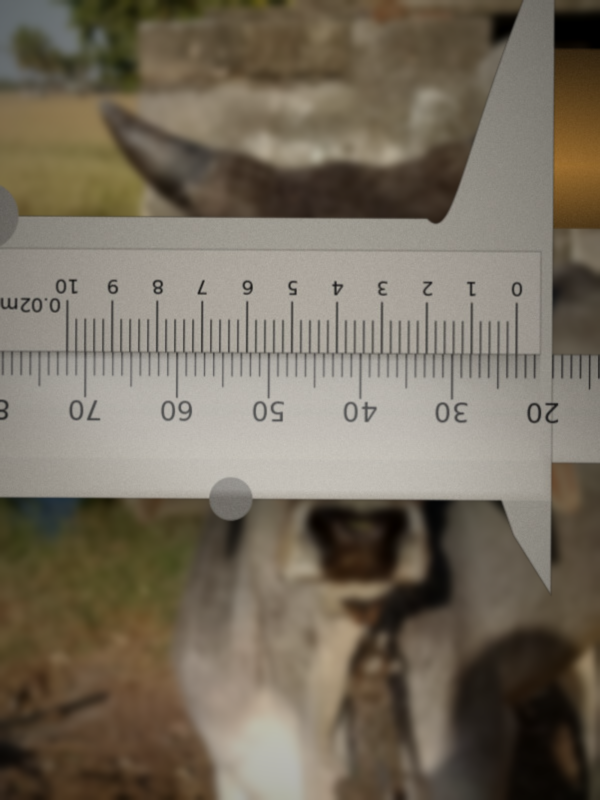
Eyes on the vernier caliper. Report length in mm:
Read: 23.0 mm
